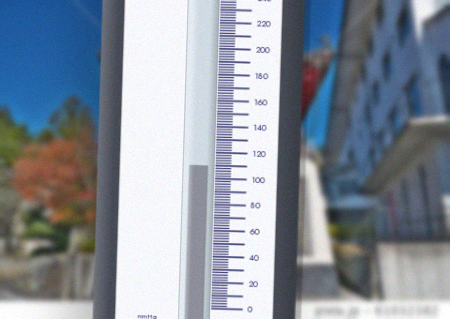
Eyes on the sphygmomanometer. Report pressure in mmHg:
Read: 110 mmHg
